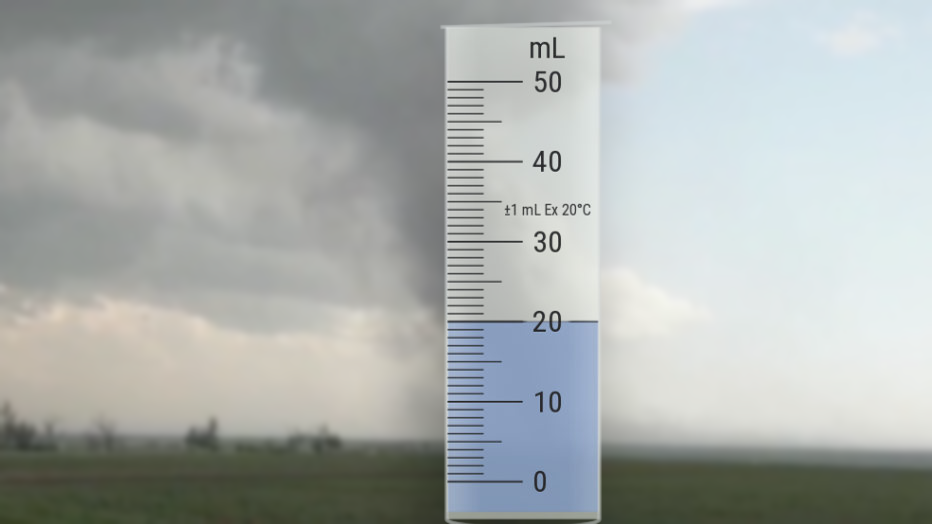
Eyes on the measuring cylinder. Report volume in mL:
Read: 20 mL
